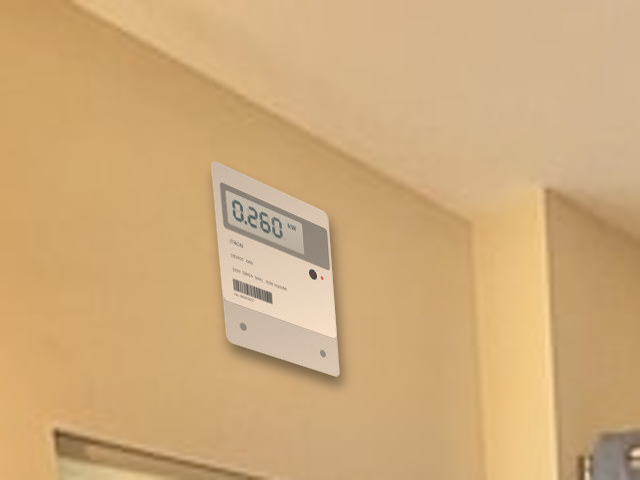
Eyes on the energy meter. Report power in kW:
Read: 0.260 kW
